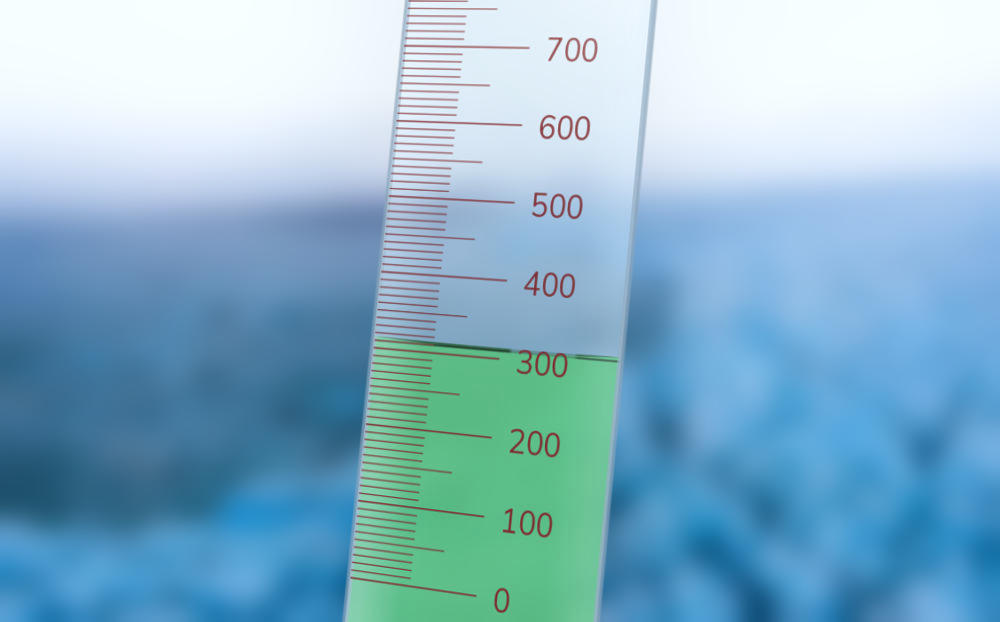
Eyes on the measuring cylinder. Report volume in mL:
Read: 310 mL
